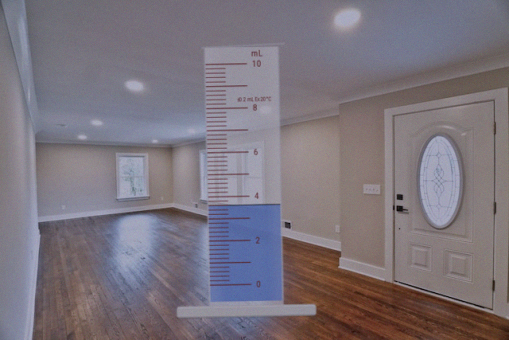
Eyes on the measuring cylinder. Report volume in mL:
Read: 3.6 mL
